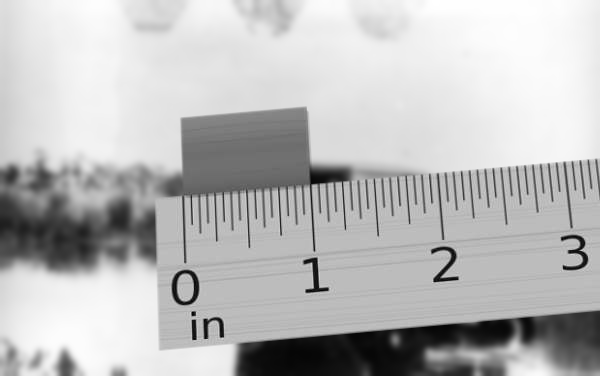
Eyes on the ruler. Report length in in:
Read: 1 in
